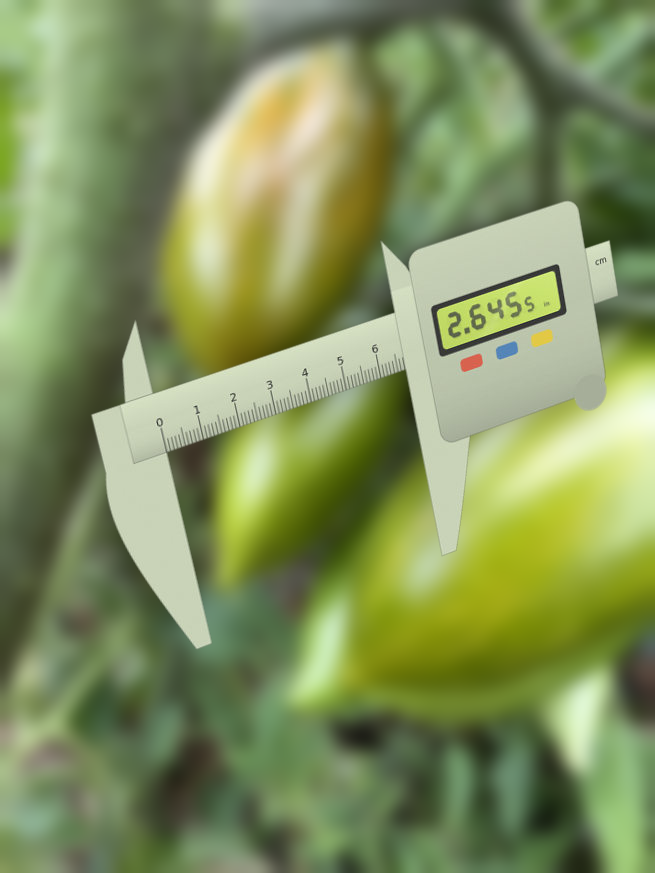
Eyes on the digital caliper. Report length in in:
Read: 2.6455 in
